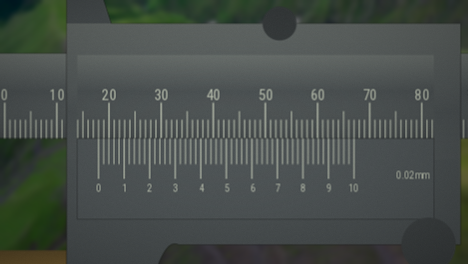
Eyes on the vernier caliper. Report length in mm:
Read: 18.0 mm
